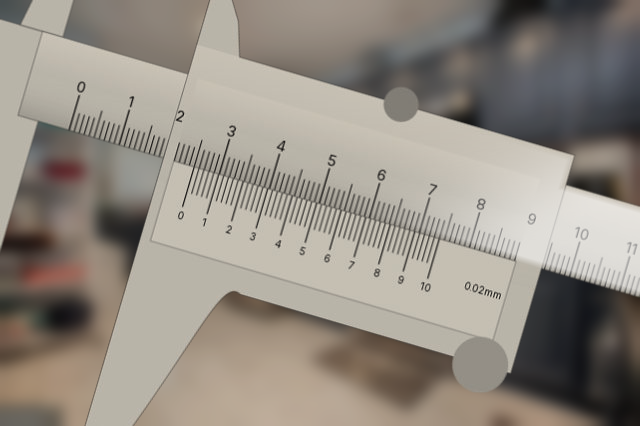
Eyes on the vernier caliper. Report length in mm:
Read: 25.0 mm
